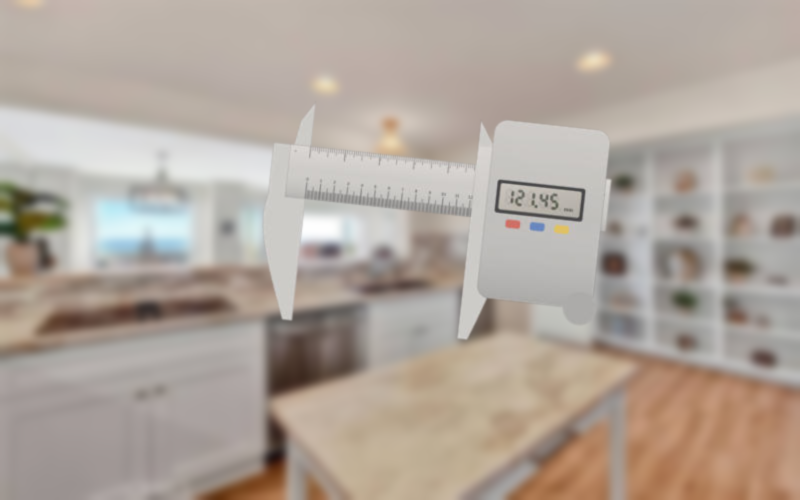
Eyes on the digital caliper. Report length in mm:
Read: 121.45 mm
